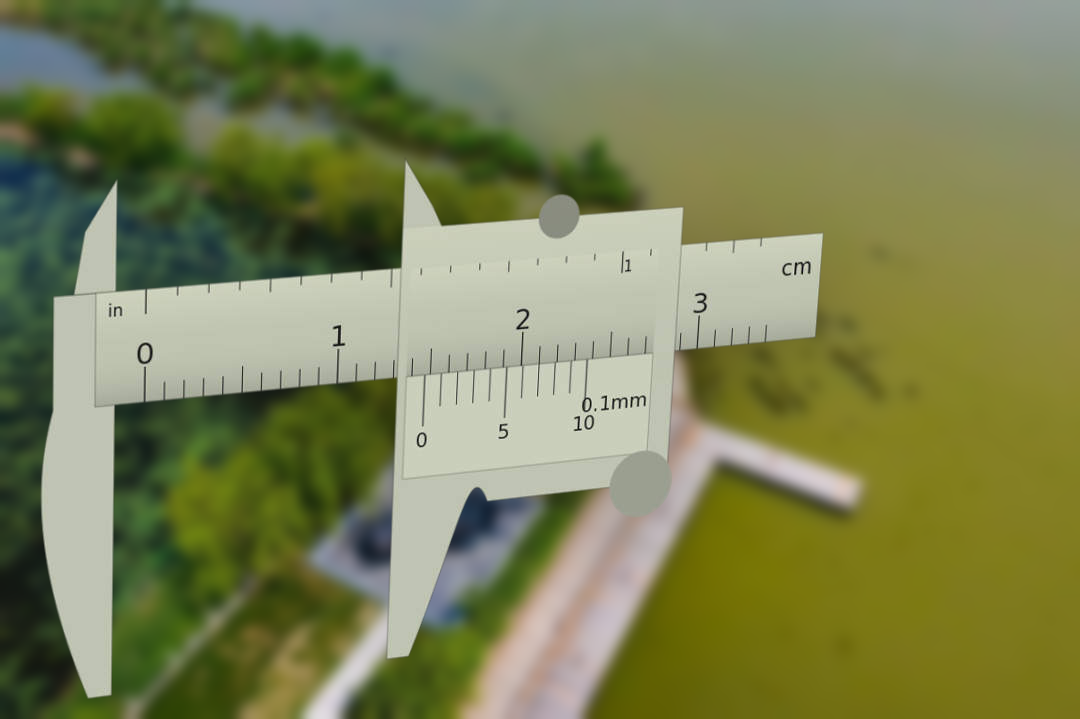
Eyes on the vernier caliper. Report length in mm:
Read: 14.7 mm
